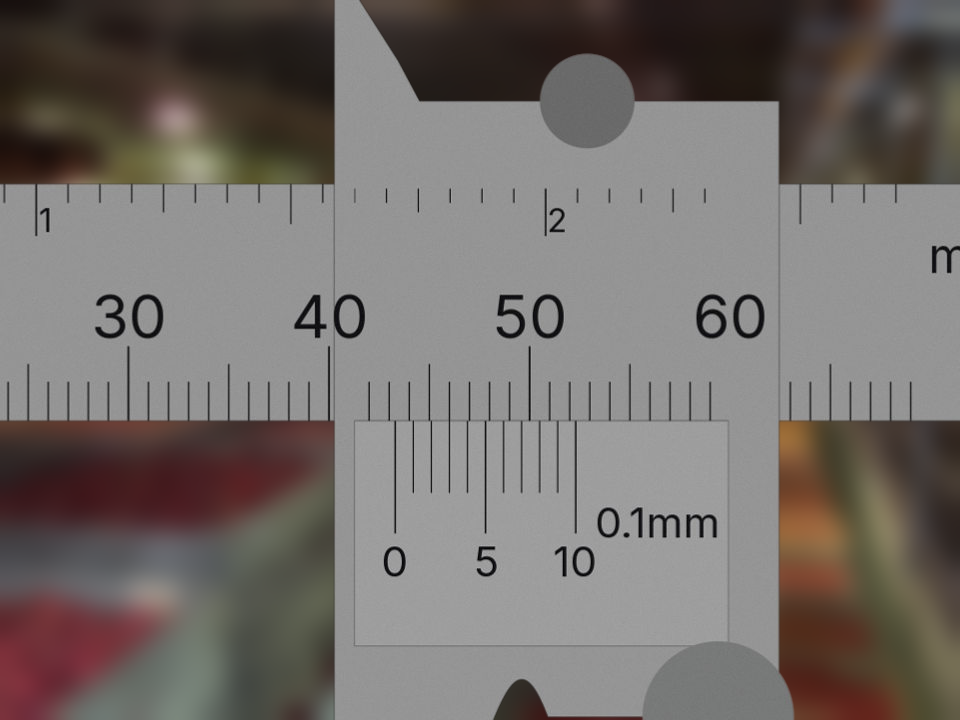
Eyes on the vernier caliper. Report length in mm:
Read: 43.3 mm
